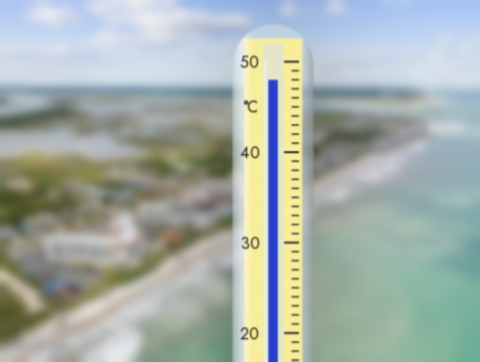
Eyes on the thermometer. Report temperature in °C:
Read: 48 °C
